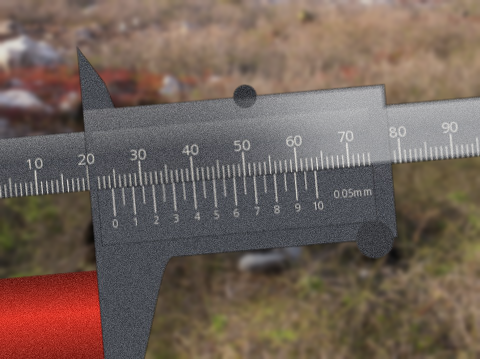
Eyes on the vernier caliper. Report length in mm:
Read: 24.5 mm
